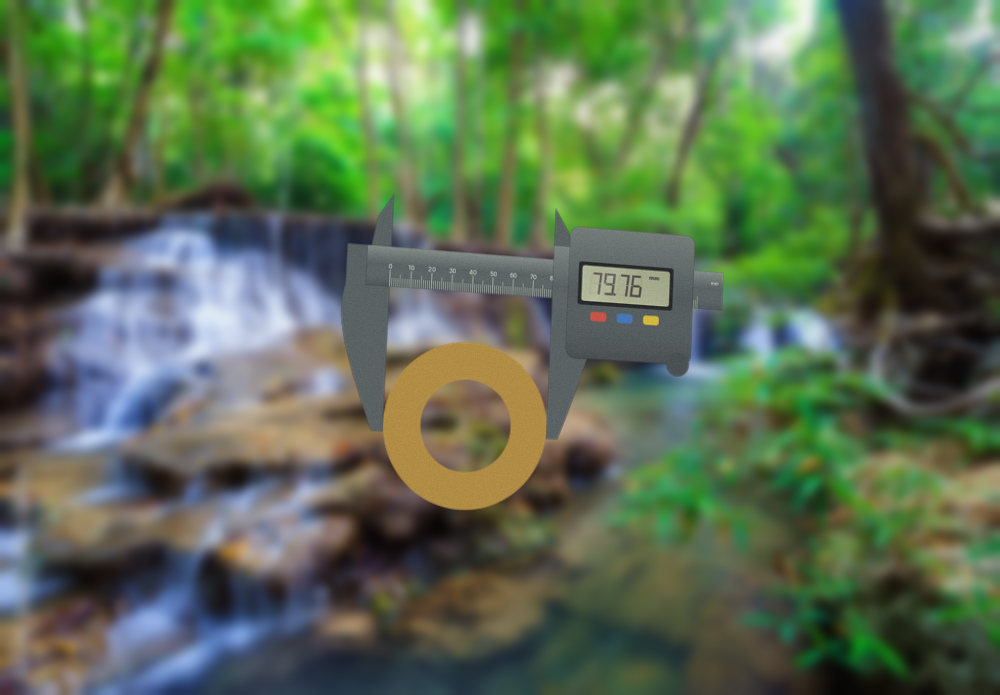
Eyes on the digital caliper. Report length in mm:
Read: 79.76 mm
